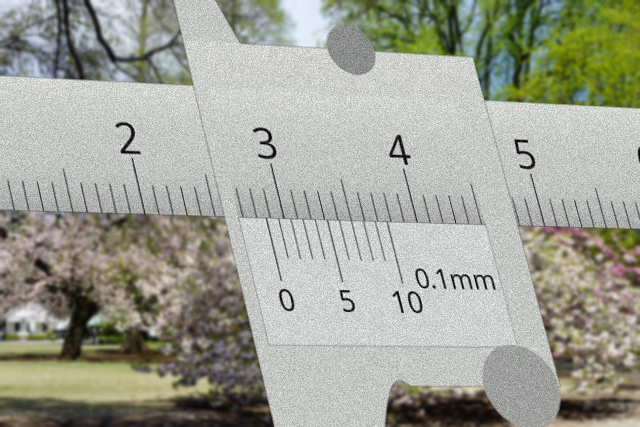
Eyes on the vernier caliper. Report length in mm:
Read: 28.7 mm
